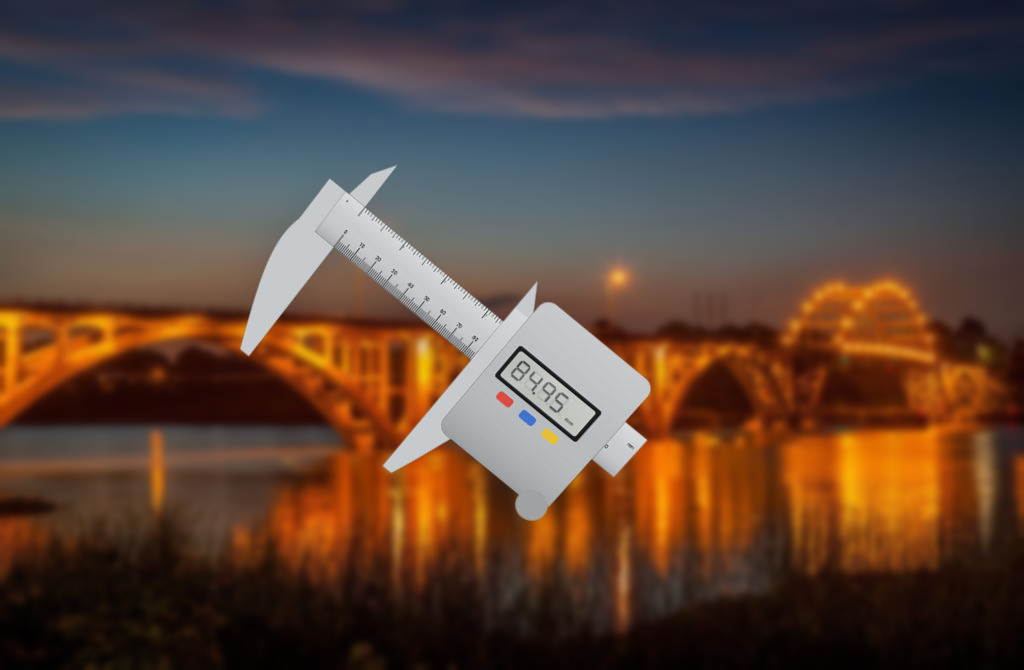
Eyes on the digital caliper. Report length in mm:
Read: 84.95 mm
